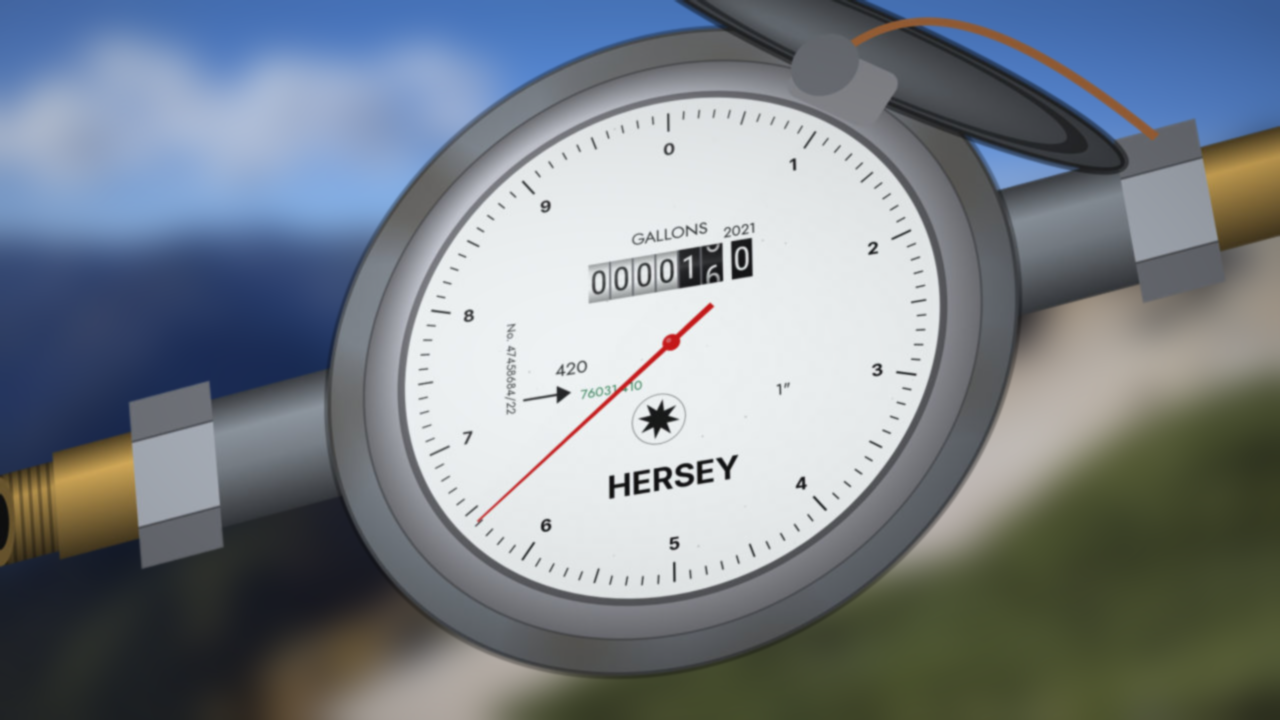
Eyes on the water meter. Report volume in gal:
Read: 156.4 gal
